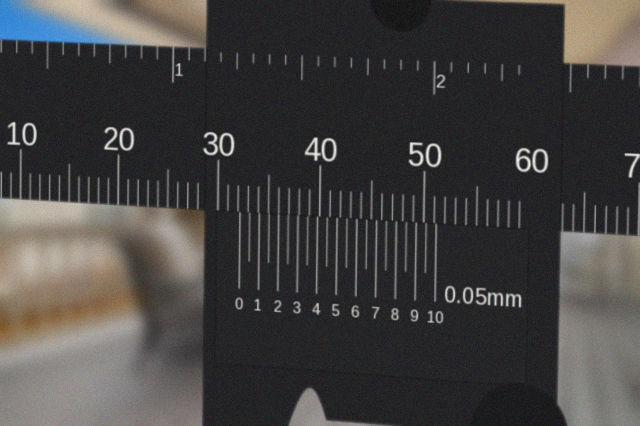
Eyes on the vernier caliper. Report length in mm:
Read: 32.2 mm
